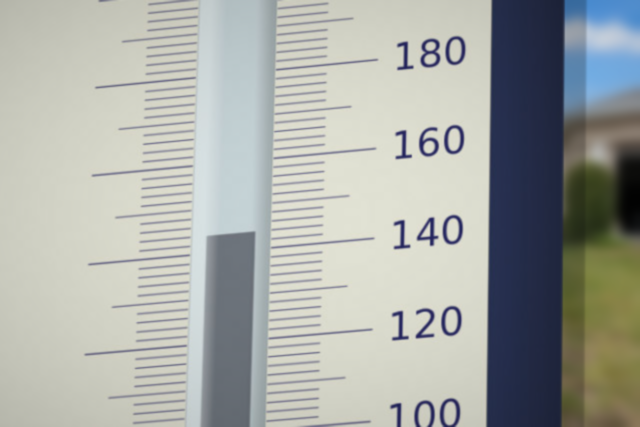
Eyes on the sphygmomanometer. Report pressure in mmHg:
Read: 144 mmHg
